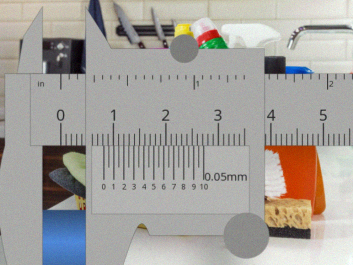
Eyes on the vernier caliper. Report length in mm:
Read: 8.2 mm
